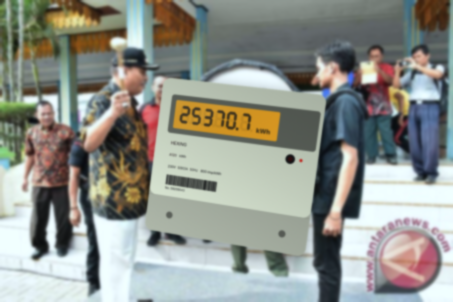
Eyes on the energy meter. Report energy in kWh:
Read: 25370.7 kWh
